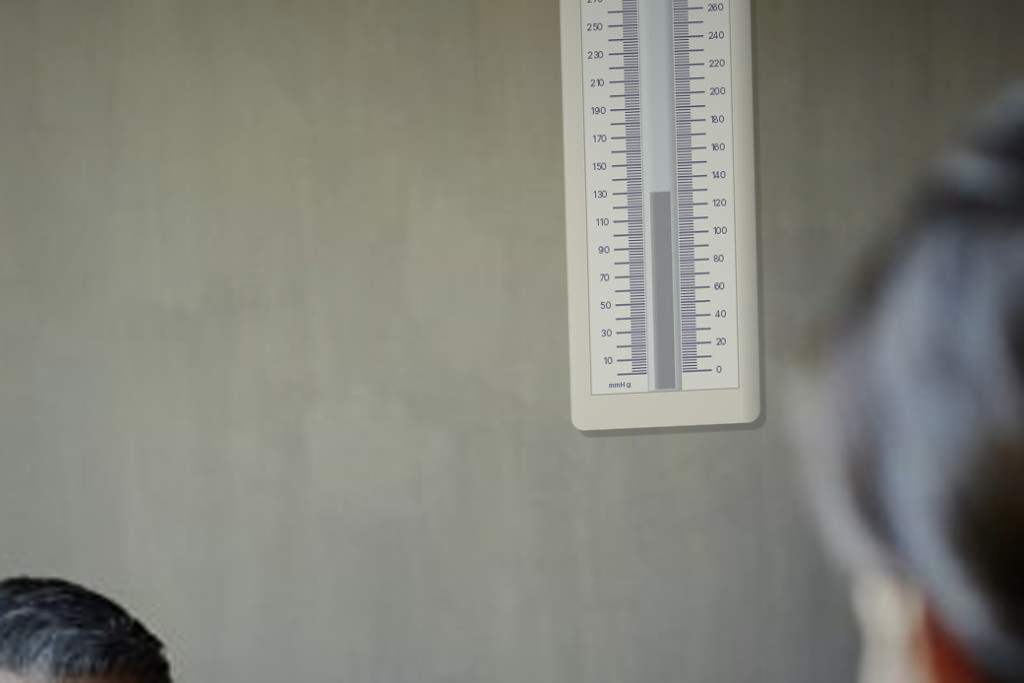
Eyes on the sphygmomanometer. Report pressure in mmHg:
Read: 130 mmHg
